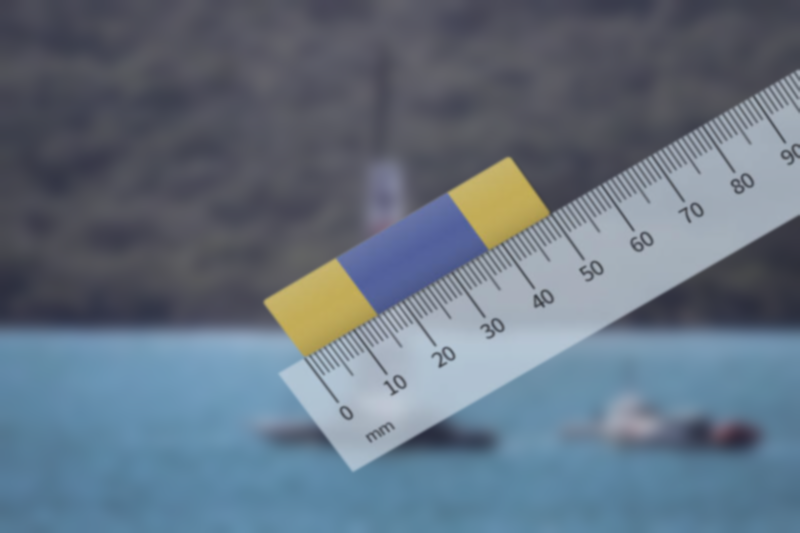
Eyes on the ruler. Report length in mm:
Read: 50 mm
